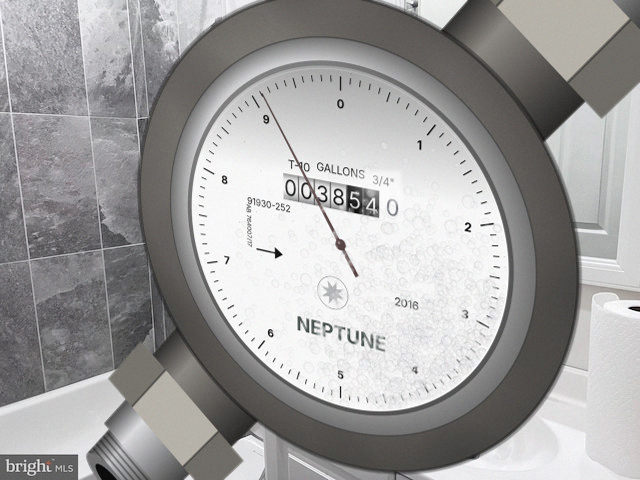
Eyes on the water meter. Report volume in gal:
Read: 38539.1 gal
